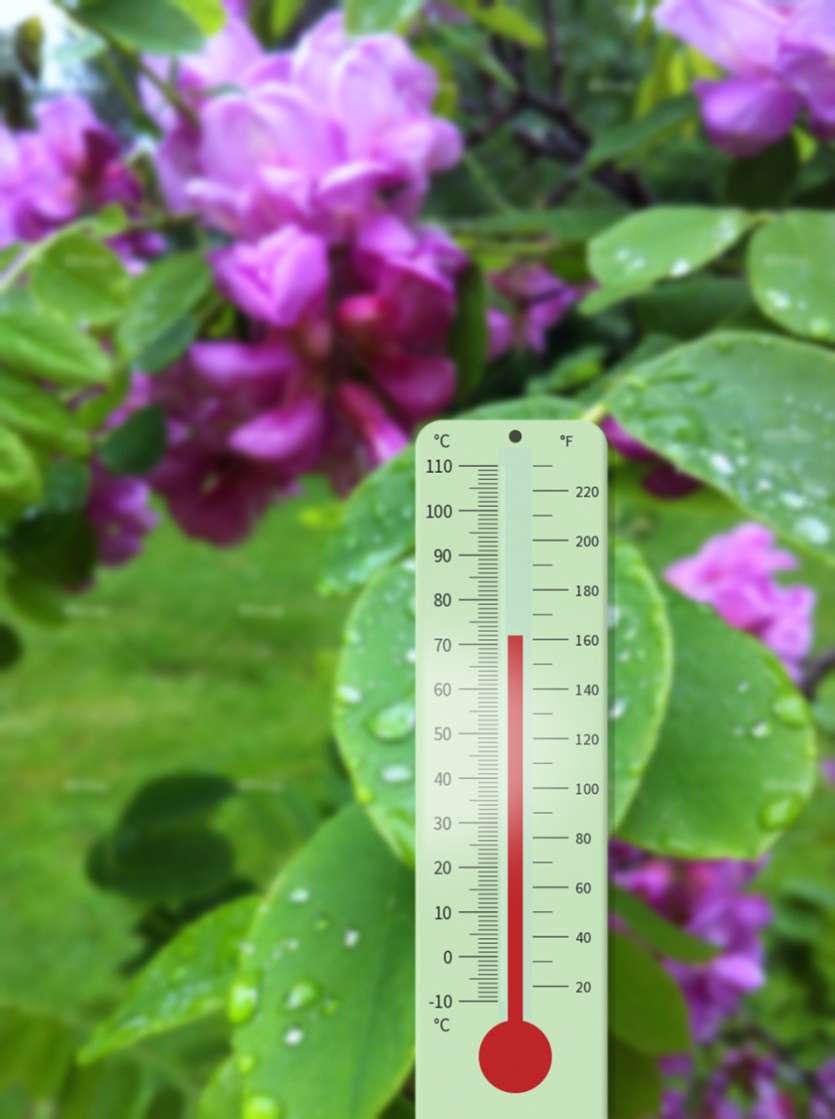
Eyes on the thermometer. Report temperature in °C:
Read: 72 °C
